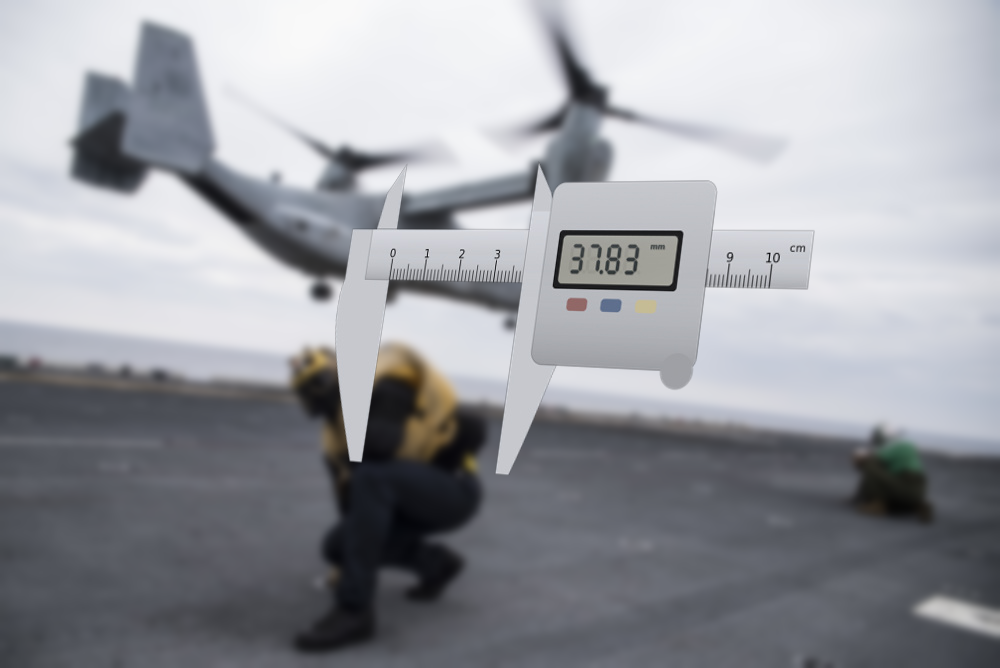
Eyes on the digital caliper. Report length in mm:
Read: 37.83 mm
